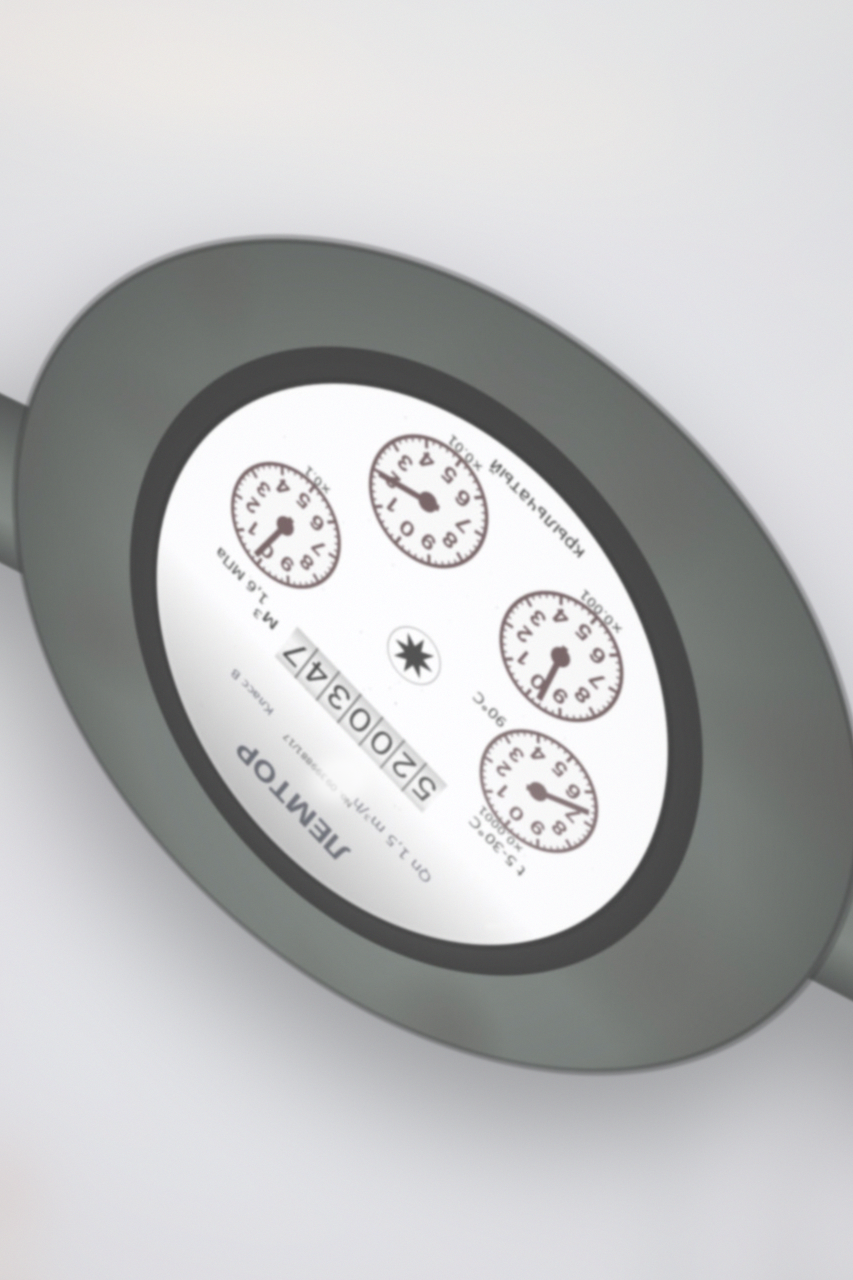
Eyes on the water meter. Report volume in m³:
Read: 5200347.0196 m³
